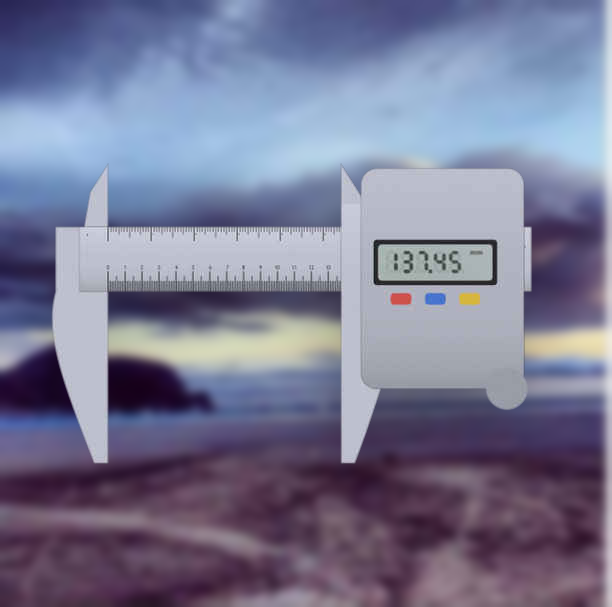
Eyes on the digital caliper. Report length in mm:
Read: 137.45 mm
